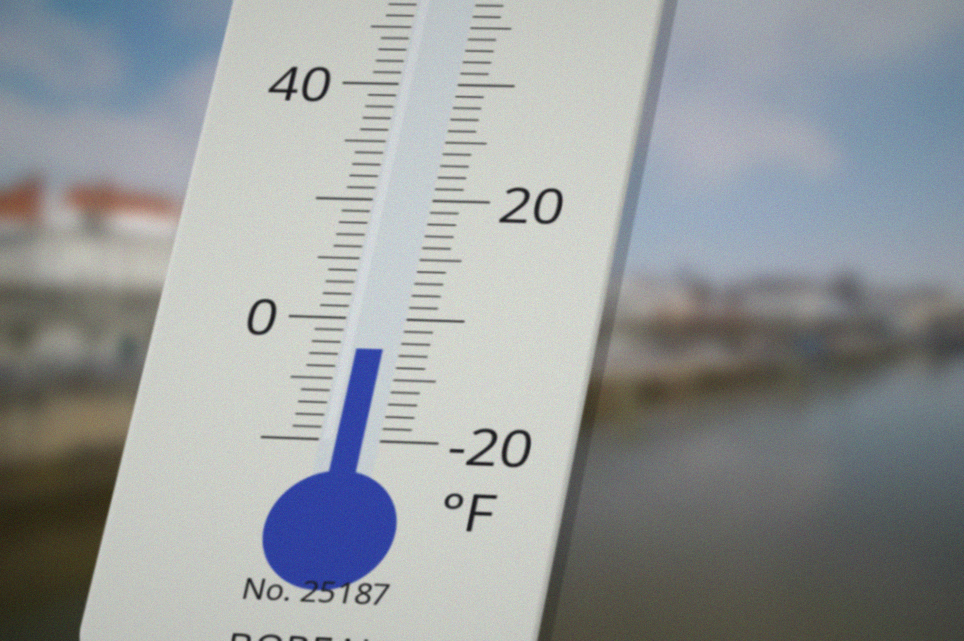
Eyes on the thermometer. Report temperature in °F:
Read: -5 °F
